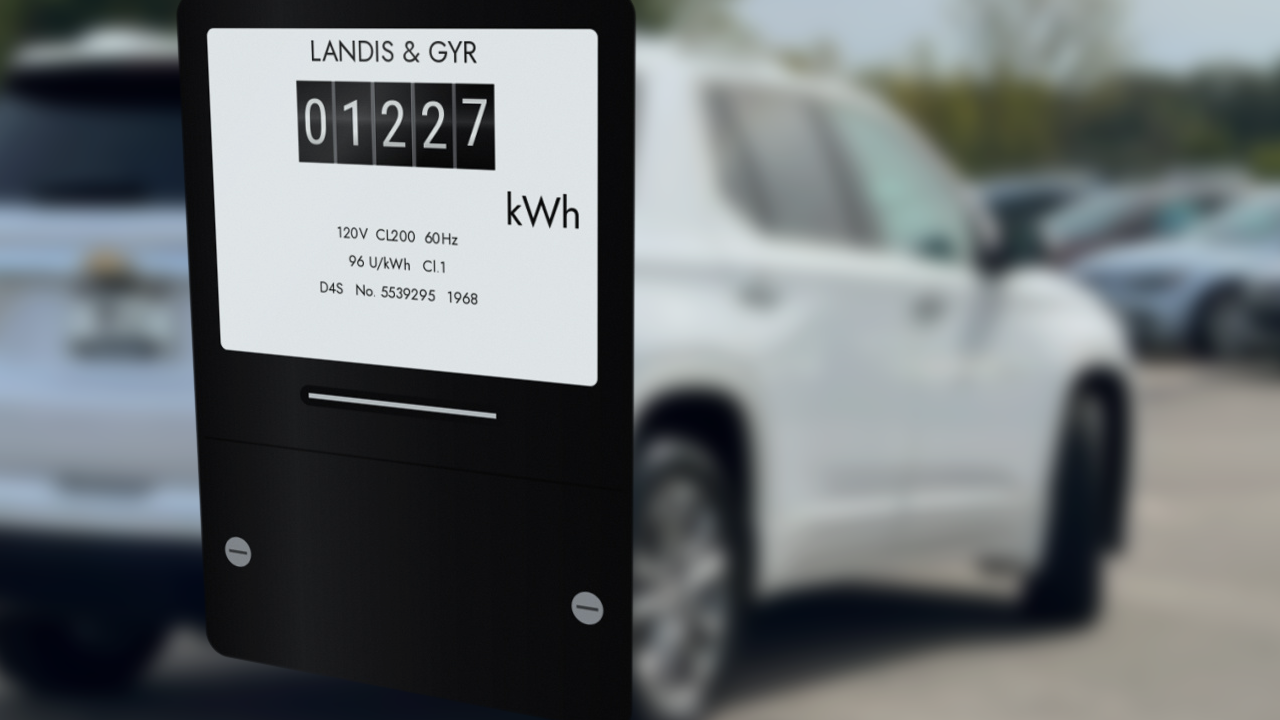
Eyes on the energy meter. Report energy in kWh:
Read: 1227 kWh
